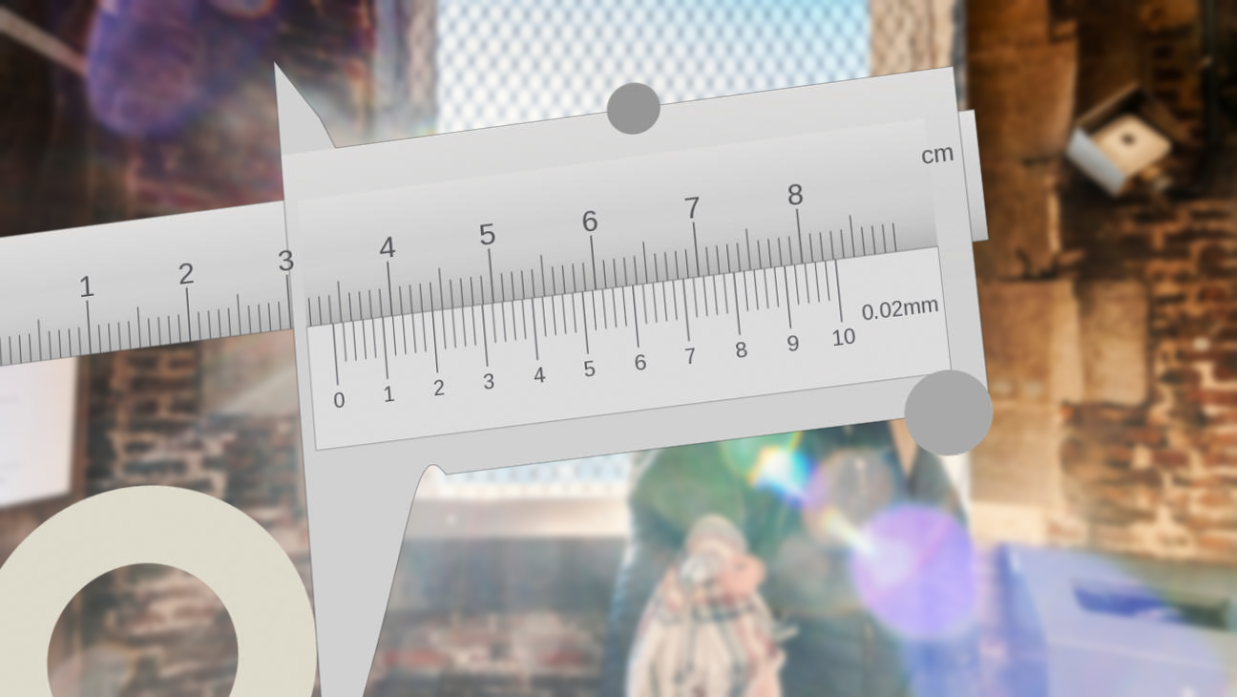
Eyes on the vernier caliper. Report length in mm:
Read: 34.2 mm
